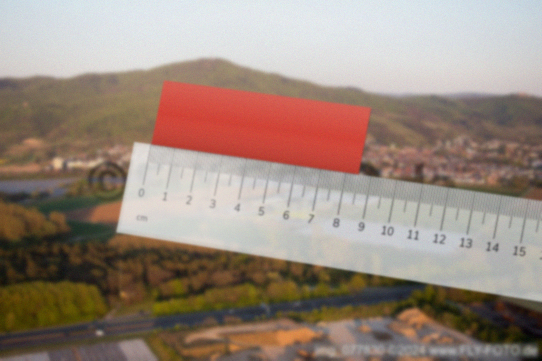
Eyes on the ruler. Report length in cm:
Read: 8.5 cm
